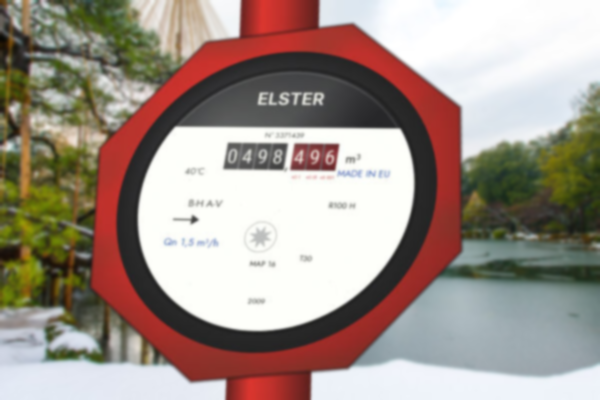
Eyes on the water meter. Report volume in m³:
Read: 498.496 m³
